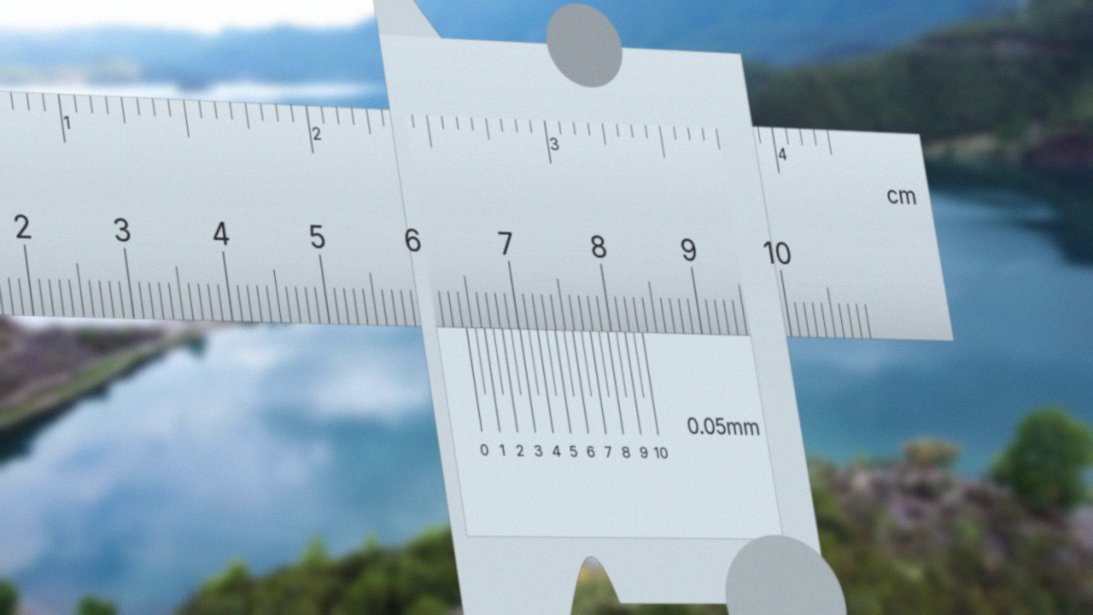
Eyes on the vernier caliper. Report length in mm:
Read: 64.4 mm
